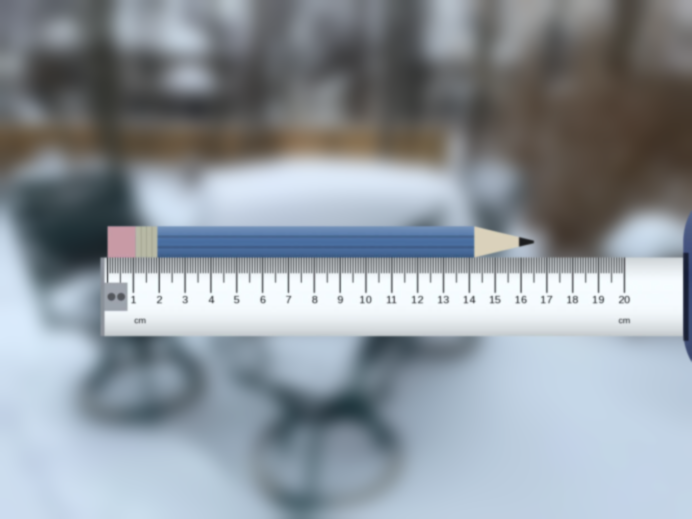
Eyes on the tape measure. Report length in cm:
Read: 16.5 cm
